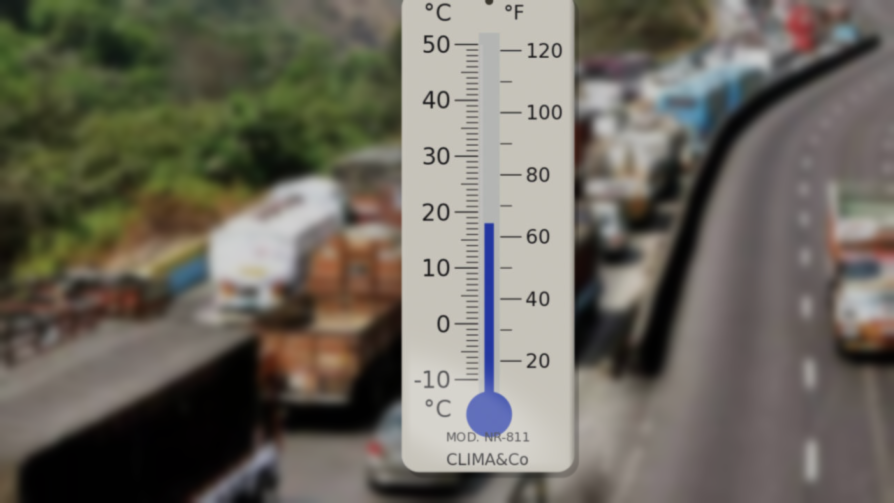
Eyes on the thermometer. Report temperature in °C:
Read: 18 °C
